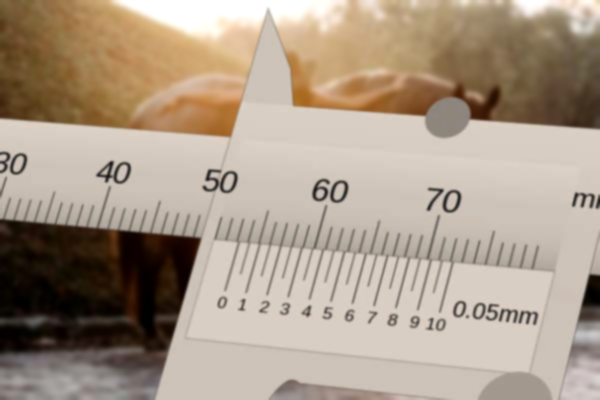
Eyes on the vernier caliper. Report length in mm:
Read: 53.2 mm
